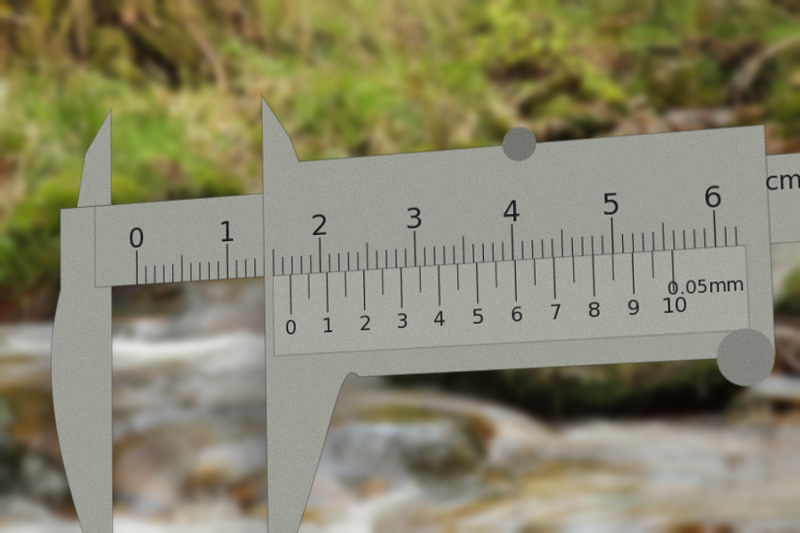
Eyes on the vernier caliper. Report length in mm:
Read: 16.8 mm
